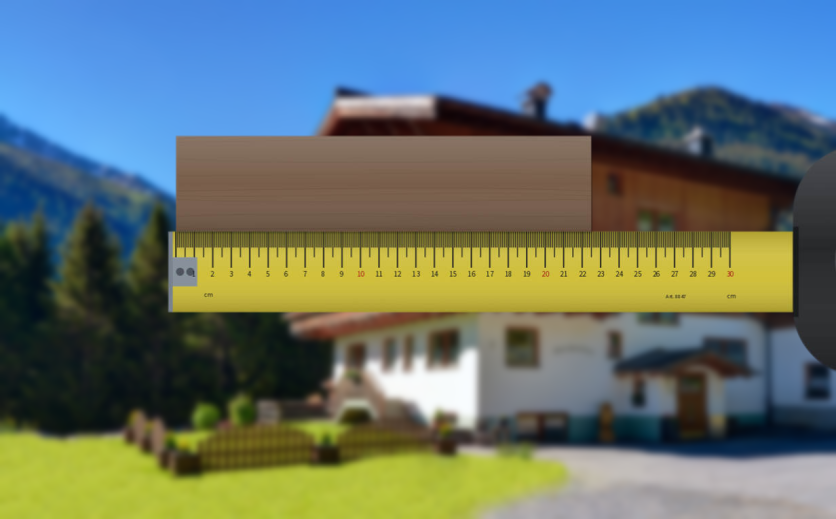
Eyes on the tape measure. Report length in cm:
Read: 22.5 cm
